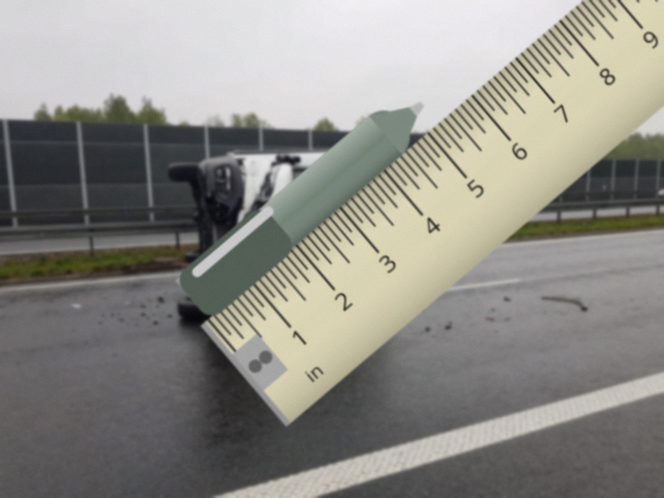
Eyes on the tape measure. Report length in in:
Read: 5.25 in
